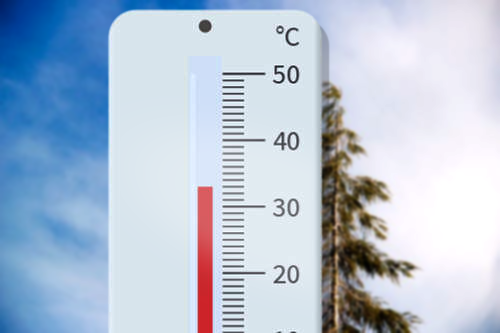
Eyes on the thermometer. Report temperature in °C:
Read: 33 °C
